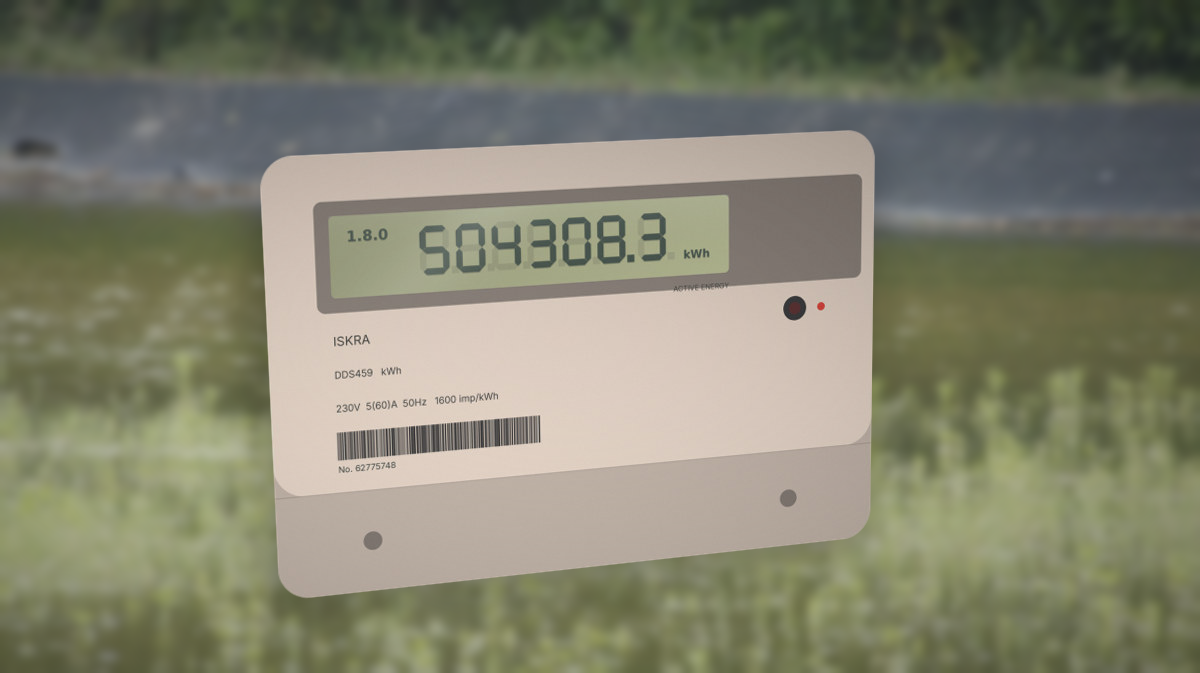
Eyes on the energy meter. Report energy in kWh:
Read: 504308.3 kWh
